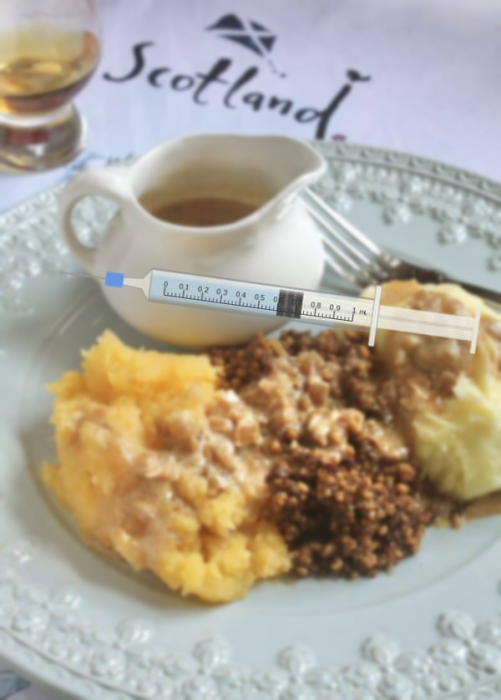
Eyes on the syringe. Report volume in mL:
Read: 0.6 mL
